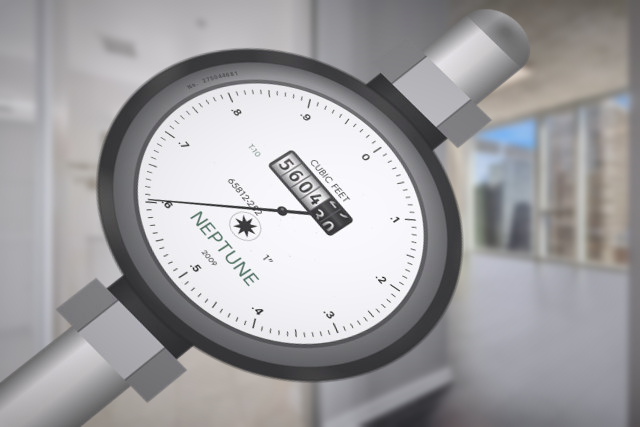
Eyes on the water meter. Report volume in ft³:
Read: 560429.60 ft³
